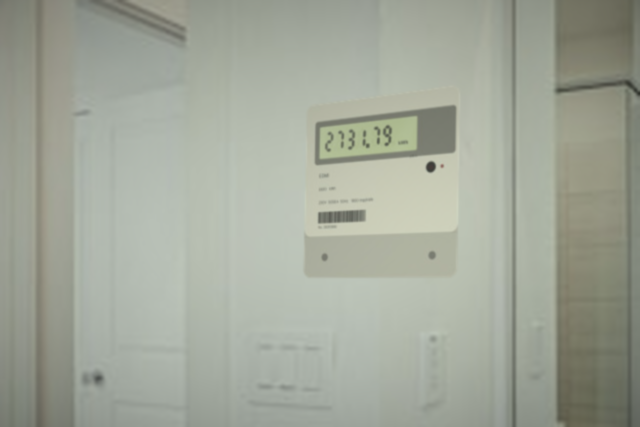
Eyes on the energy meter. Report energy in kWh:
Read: 2731.79 kWh
